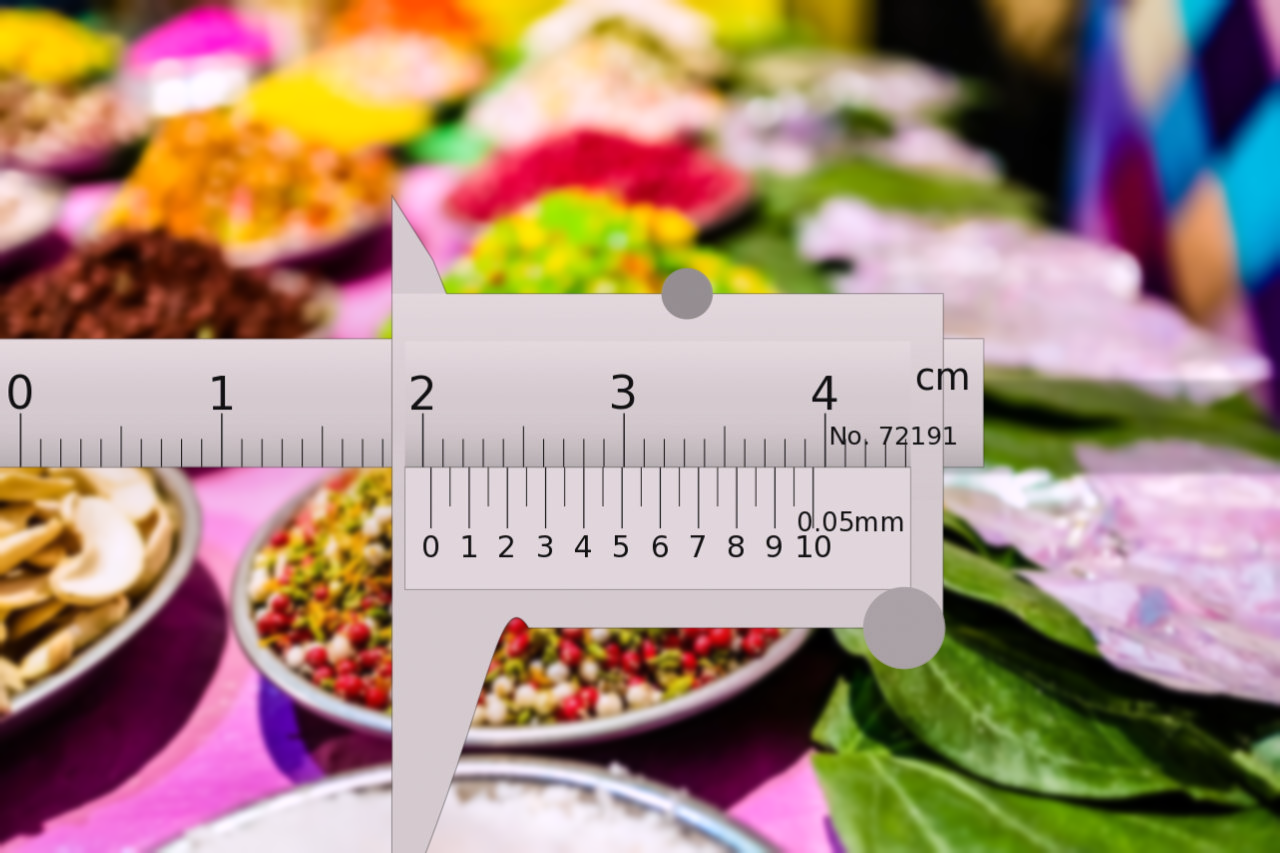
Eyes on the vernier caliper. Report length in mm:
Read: 20.4 mm
